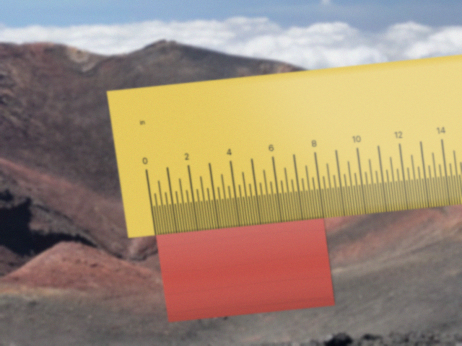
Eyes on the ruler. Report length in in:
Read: 8 in
